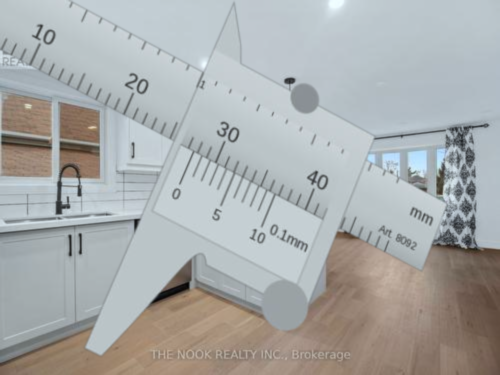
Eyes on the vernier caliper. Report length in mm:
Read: 27.6 mm
